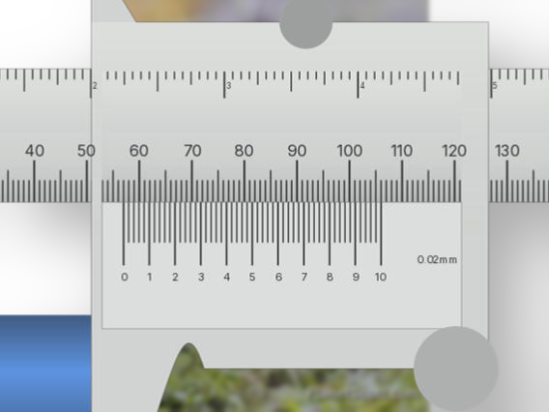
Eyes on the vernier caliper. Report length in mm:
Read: 57.0 mm
